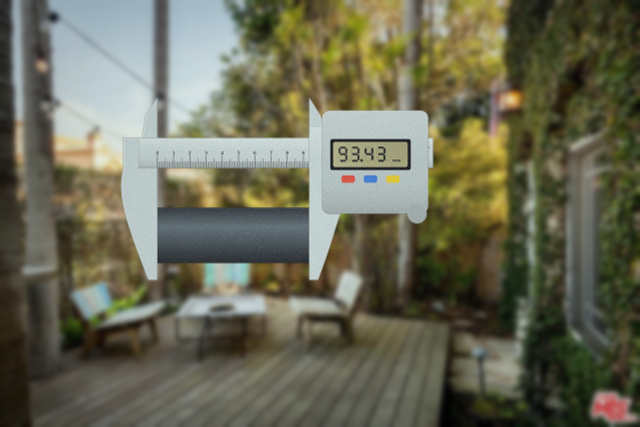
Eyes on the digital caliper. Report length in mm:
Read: 93.43 mm
